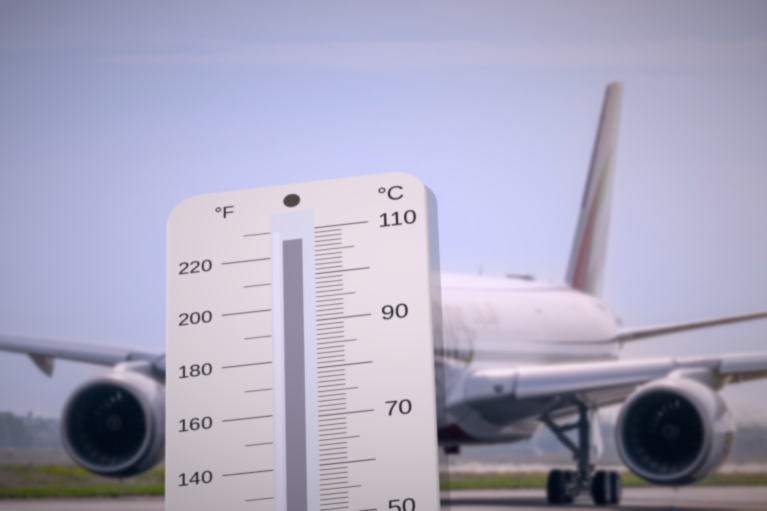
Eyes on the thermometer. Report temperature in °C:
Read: 108 °C
